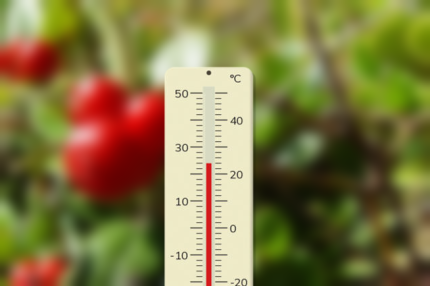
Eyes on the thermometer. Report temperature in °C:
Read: 24 °C
